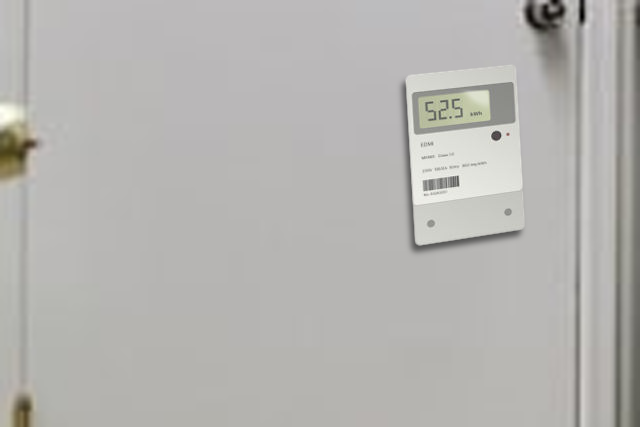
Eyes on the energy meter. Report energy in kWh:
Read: 52.5 kWh
